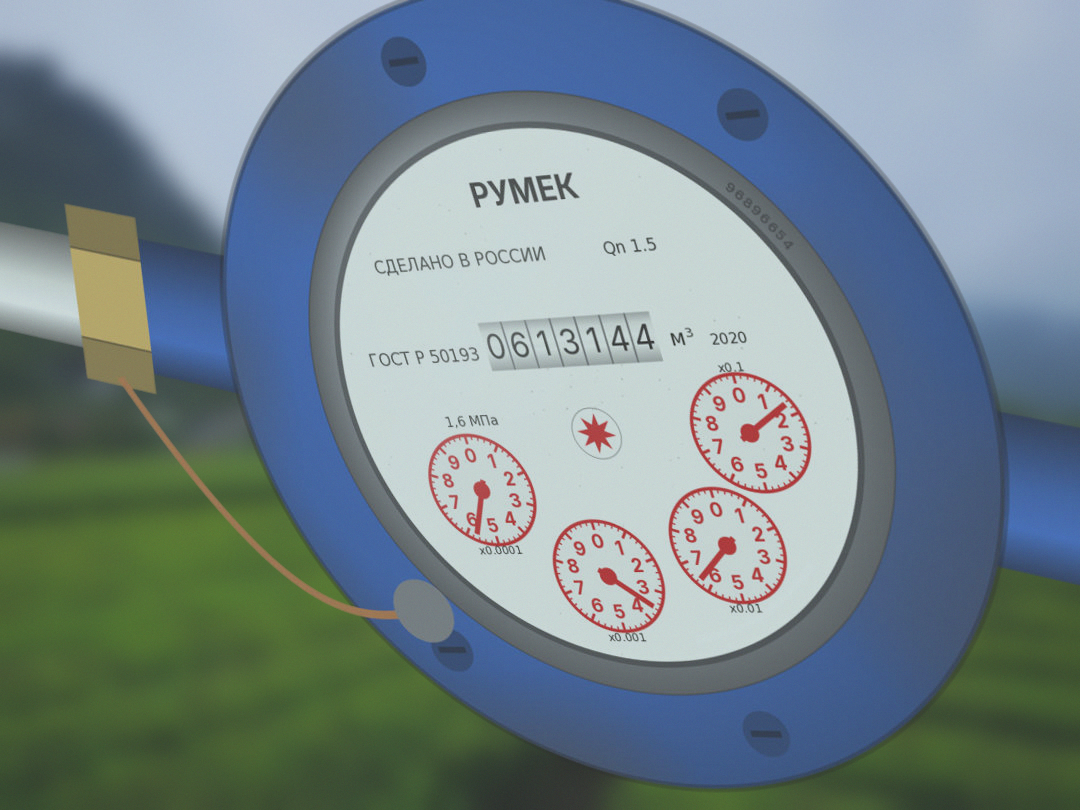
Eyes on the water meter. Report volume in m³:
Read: 613144.1635 m³
